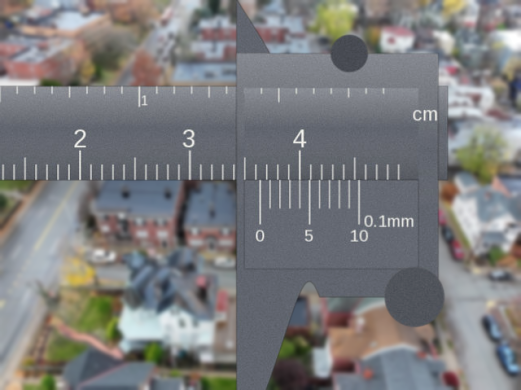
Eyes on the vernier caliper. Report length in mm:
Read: 36.4 mm
